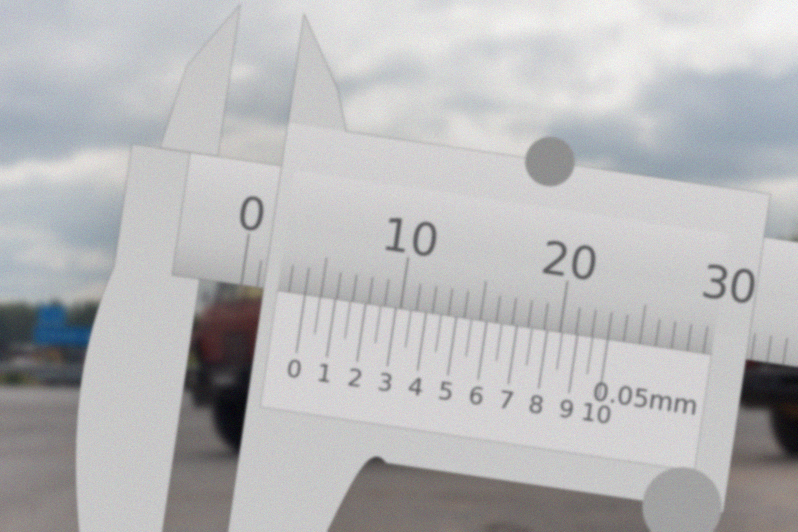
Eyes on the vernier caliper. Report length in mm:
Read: 4.0 mm
